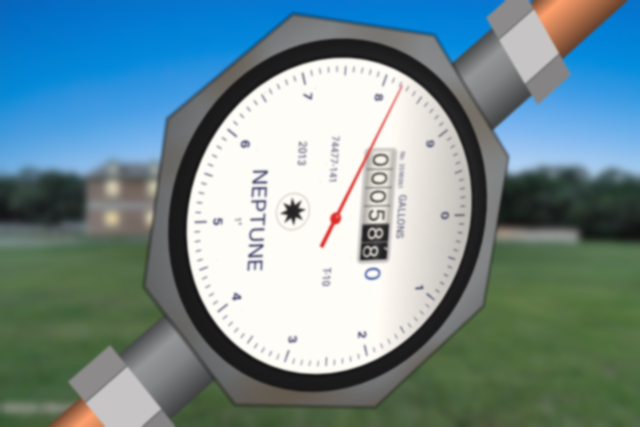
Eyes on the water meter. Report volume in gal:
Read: 5878.2 gal
